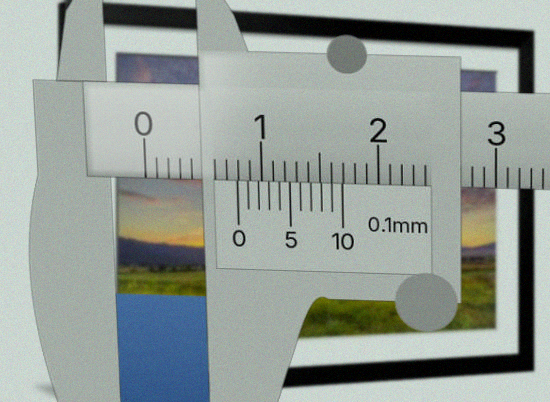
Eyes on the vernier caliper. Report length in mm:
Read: 7.9 mm
